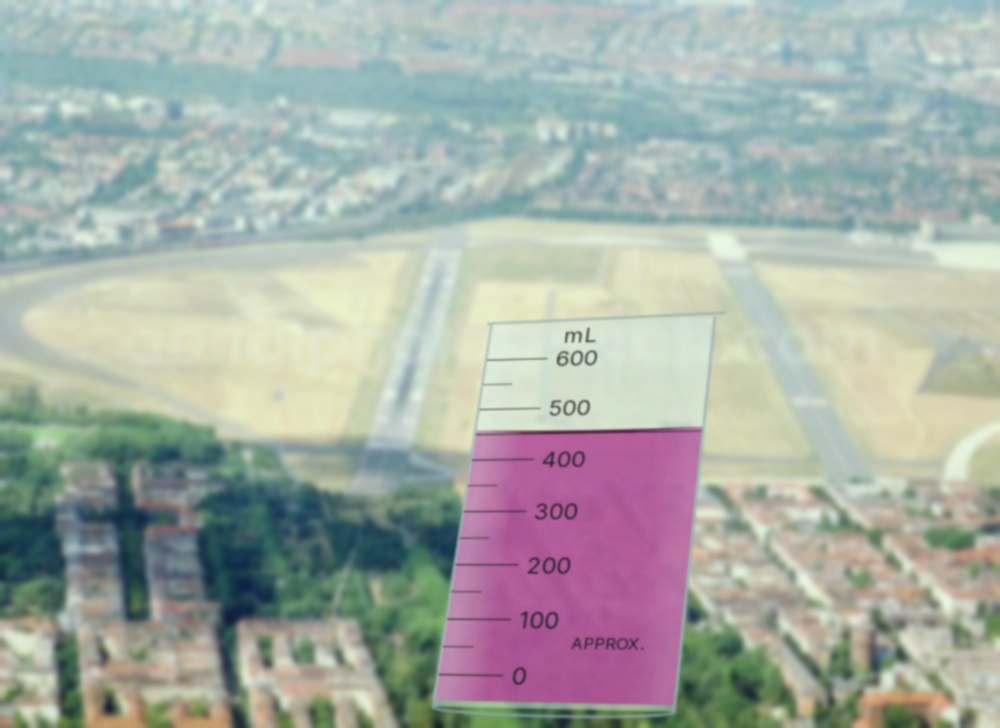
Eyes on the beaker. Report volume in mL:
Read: 450 mL
